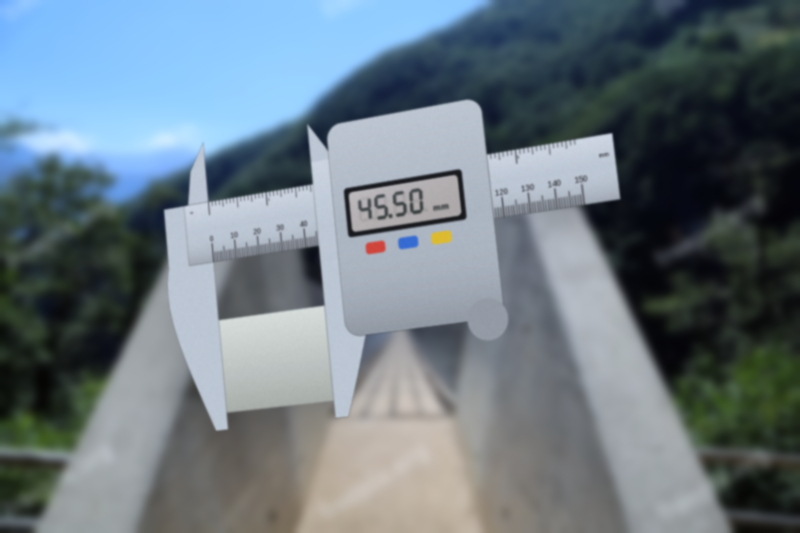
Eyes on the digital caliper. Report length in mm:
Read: 45.50 mm
